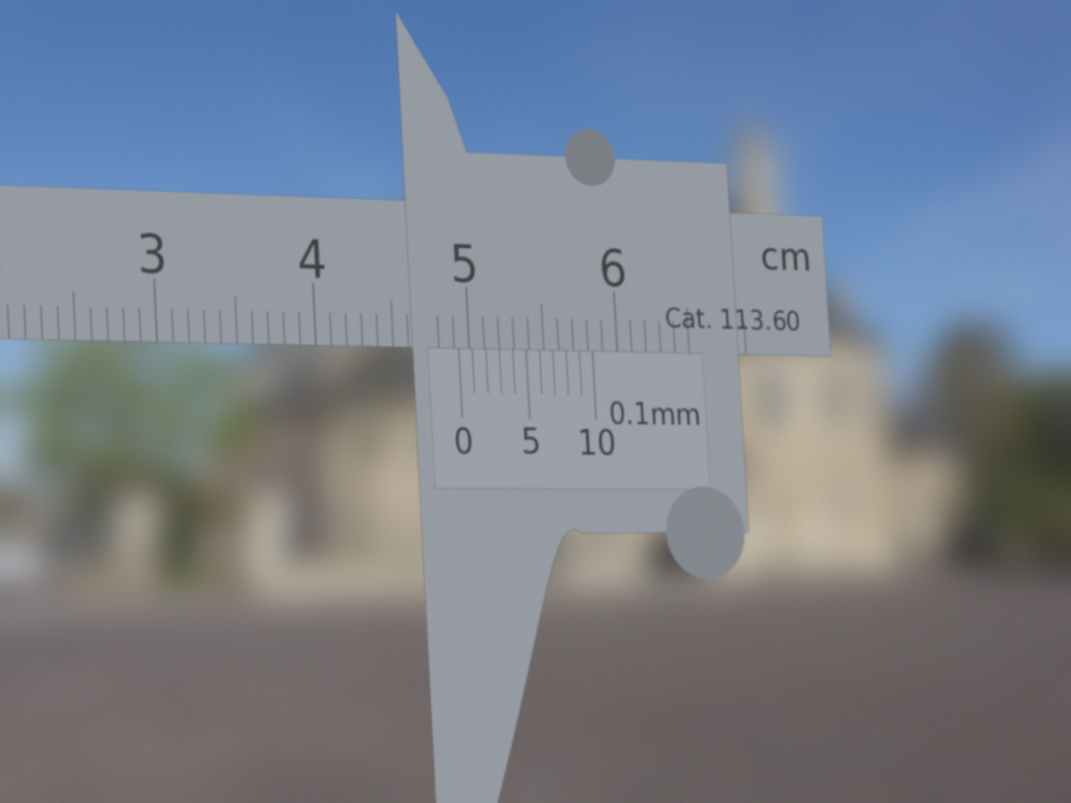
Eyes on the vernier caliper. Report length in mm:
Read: 49.3 mm
